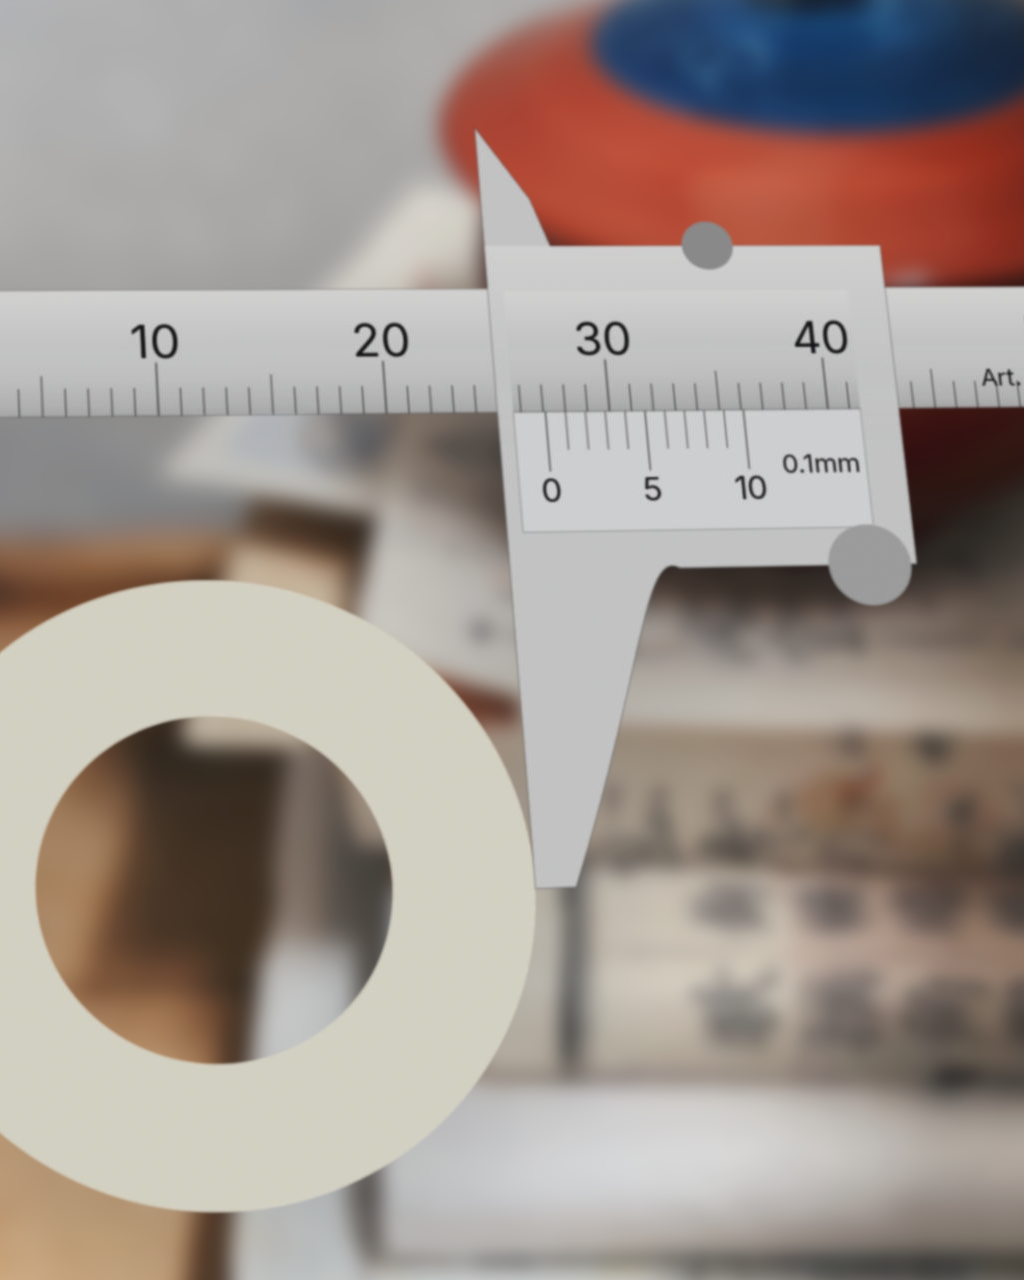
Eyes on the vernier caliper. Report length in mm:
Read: 27.1 mm
